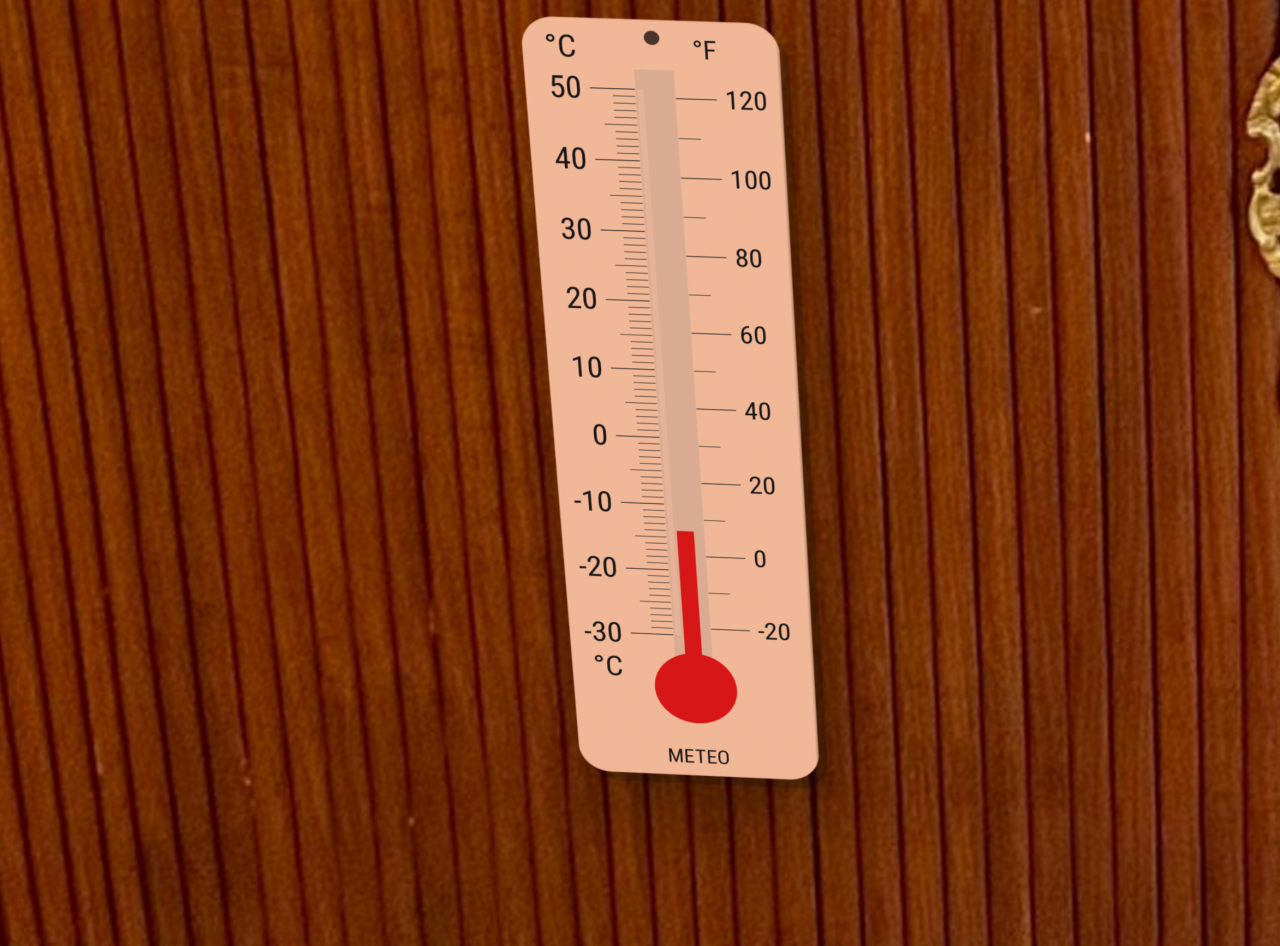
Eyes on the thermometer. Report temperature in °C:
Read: -14 °C
